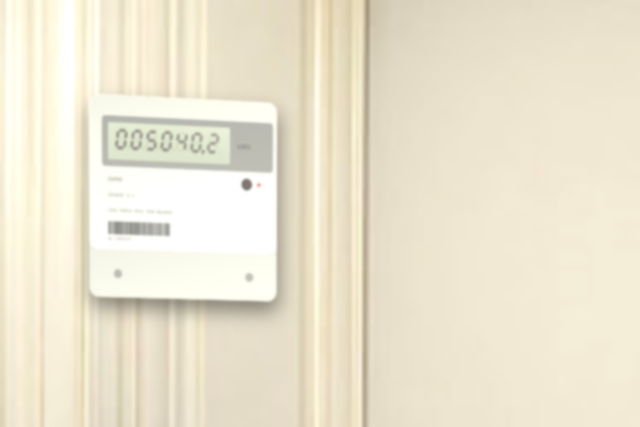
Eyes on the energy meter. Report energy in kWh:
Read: 5040.2 kWh
